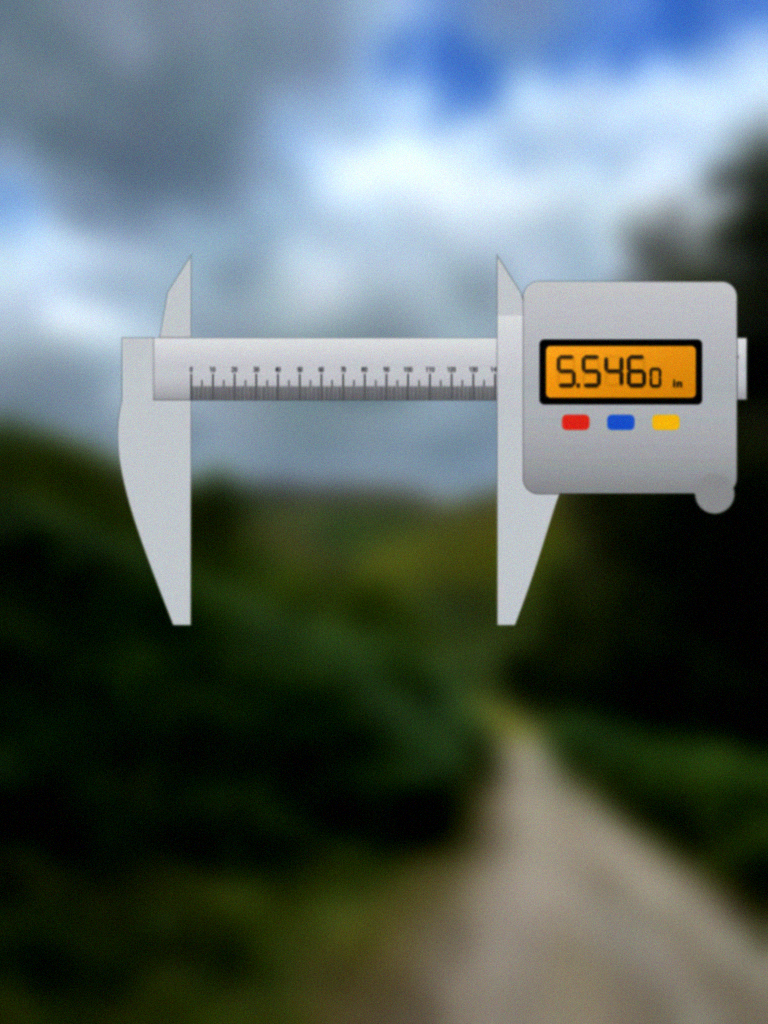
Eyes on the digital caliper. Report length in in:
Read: 5.5460 in
